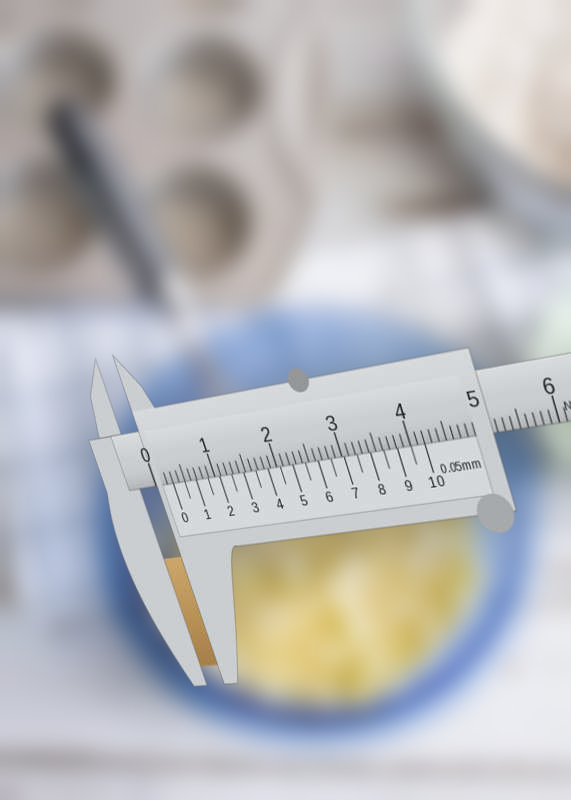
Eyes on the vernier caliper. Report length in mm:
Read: 3.0 mm
